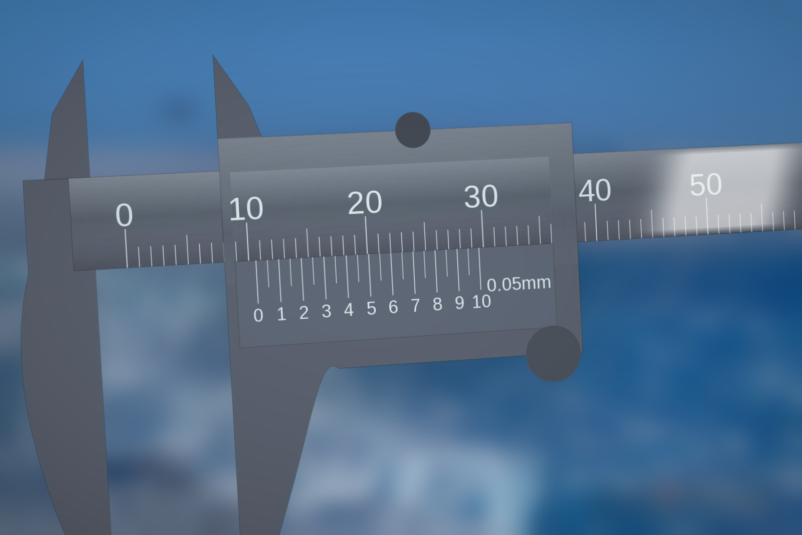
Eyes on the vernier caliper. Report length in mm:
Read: 10.6 mm
